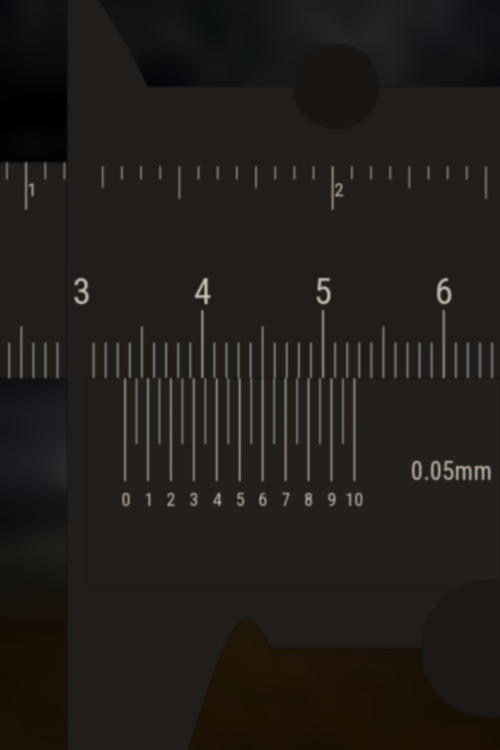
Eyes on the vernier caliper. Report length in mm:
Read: 33.6 mm
